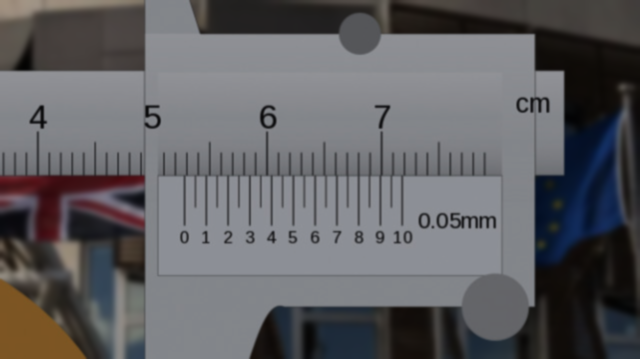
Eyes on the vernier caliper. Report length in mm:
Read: 52.8 mm
